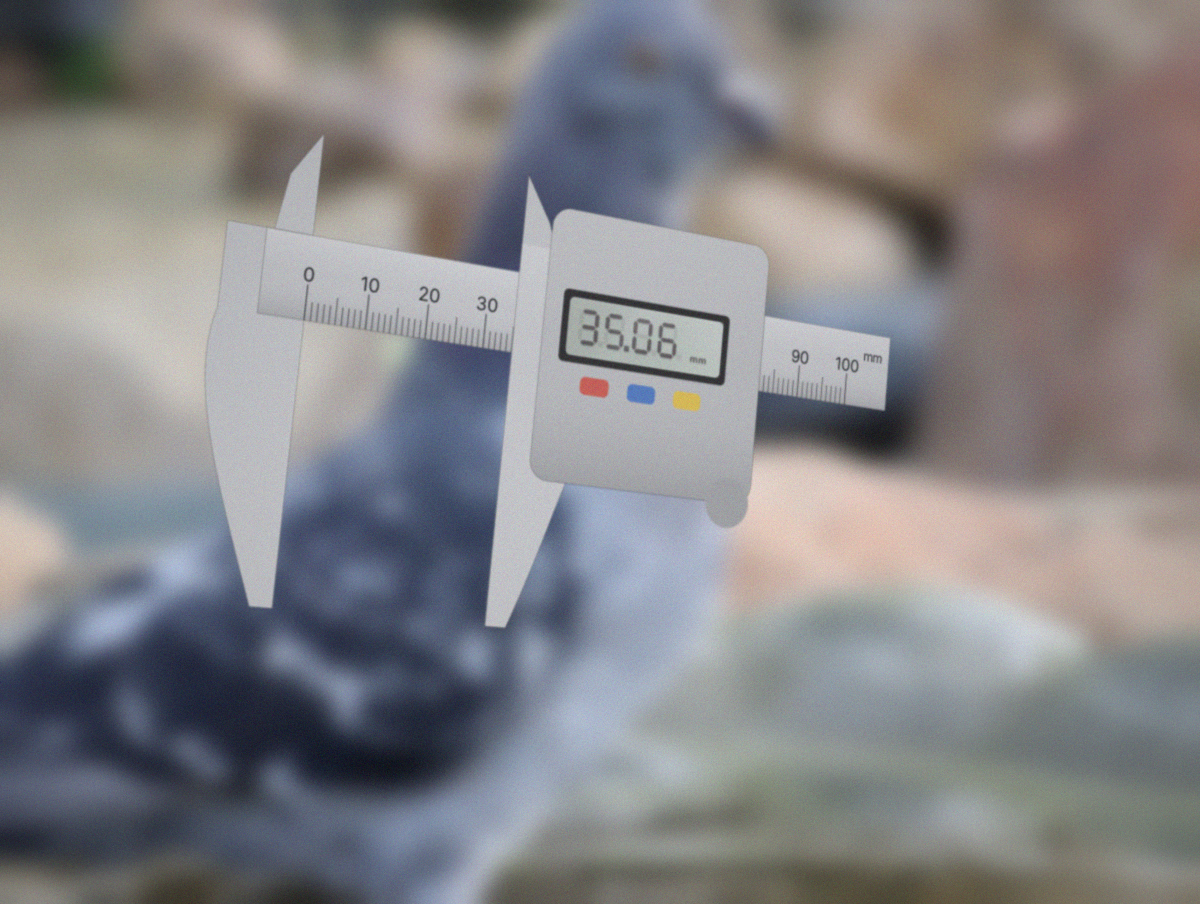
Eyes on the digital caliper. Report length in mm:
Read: 35.06 mm
